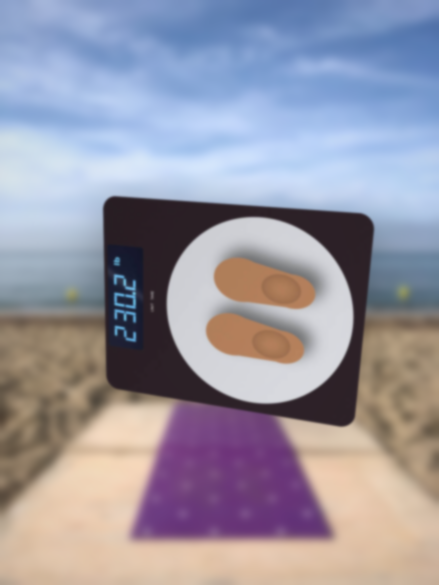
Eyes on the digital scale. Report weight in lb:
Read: 230.2 lb
